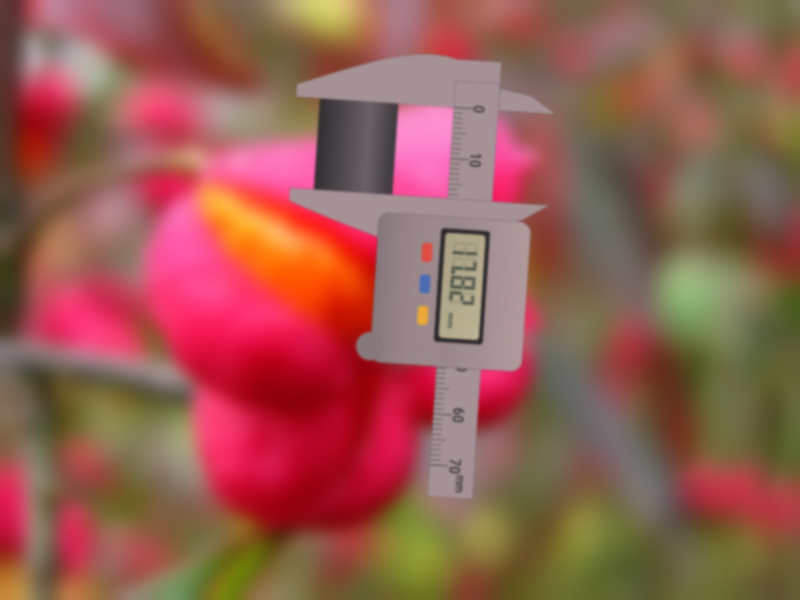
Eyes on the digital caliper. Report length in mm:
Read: 17.82 mm
